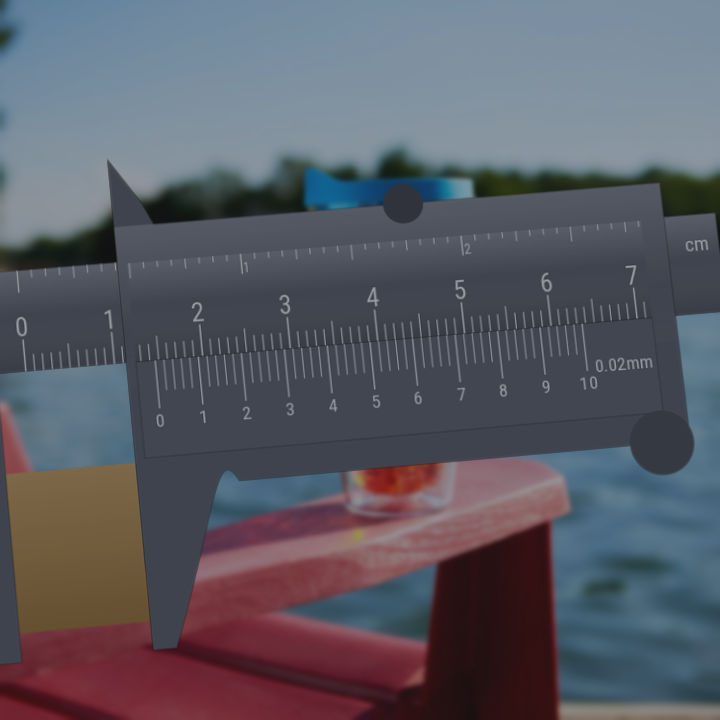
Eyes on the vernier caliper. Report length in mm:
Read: 14.6 mm
